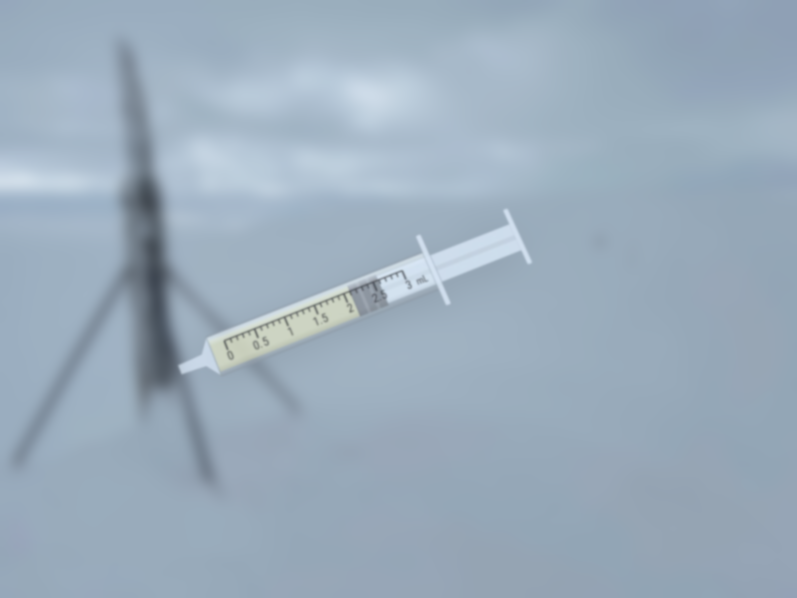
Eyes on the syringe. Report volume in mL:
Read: 2.1 mL
